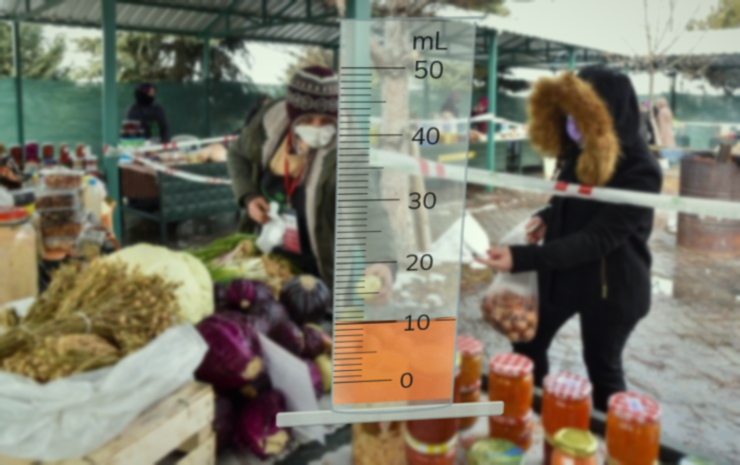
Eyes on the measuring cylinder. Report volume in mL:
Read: 10 mL
